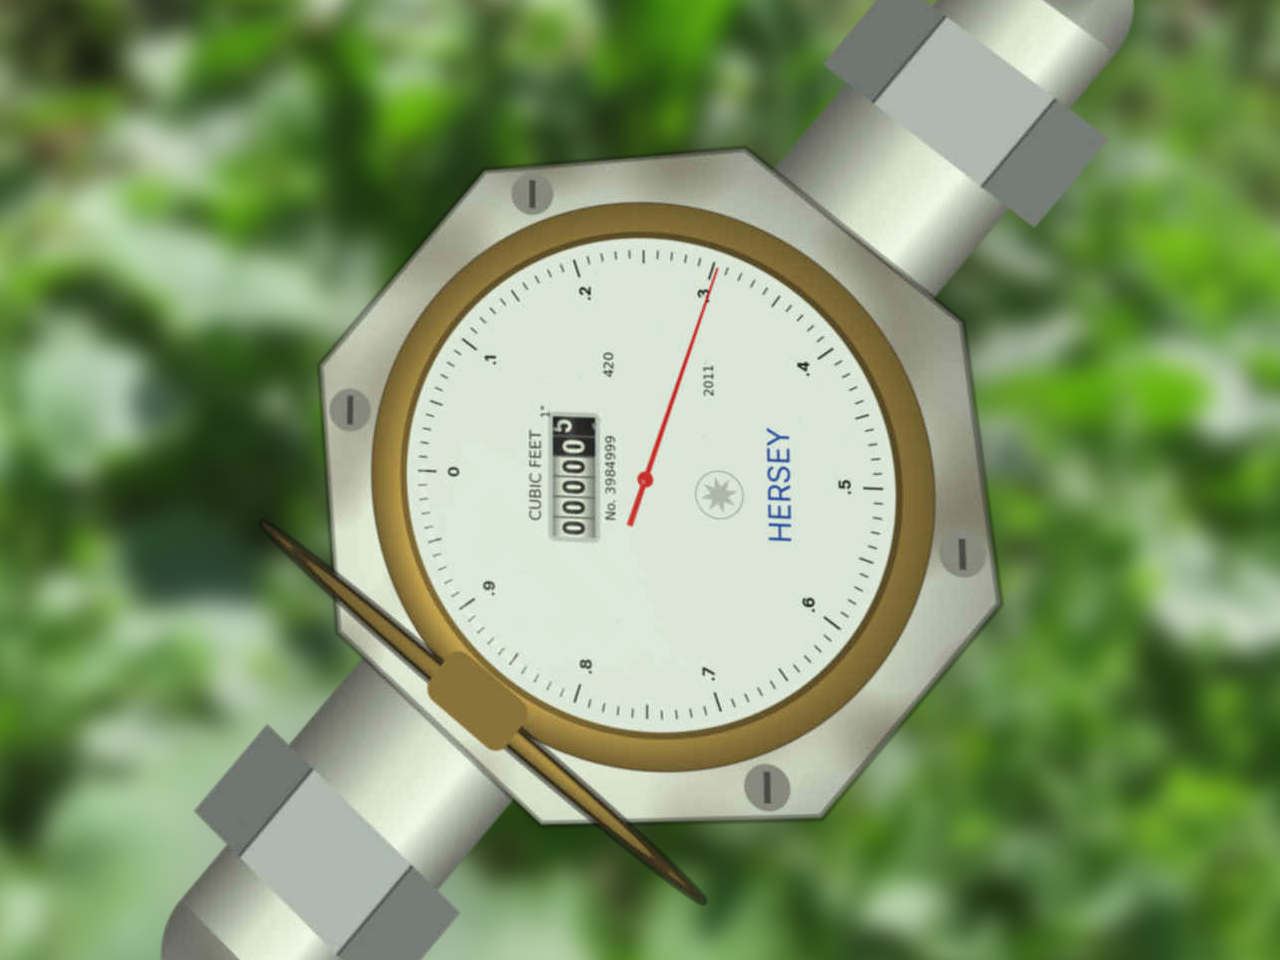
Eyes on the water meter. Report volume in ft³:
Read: 5.30 ft³
